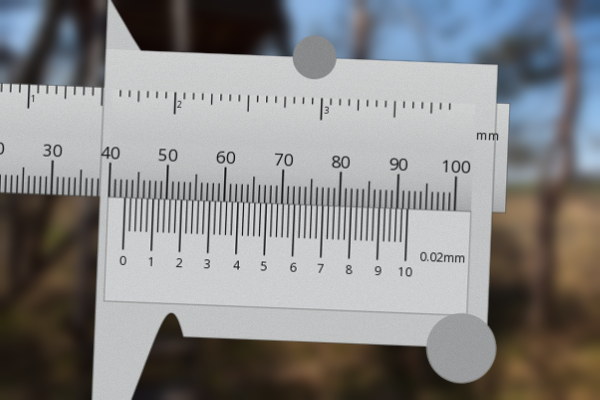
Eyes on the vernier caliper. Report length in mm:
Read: 42.8 mm
